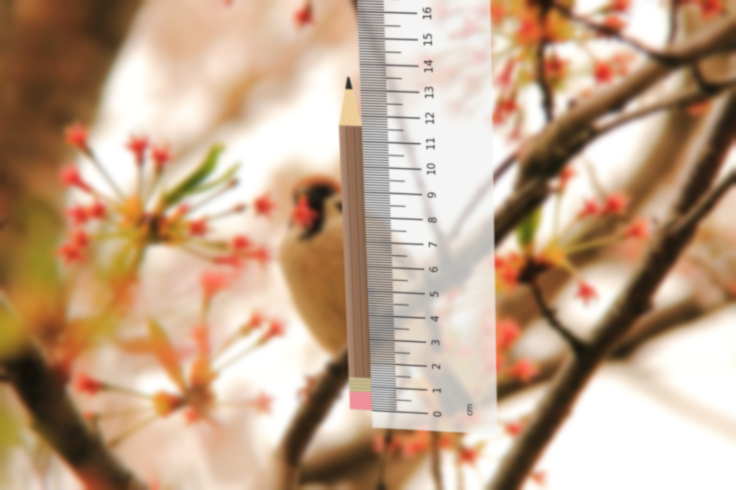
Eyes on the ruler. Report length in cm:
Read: 13.5 cm
